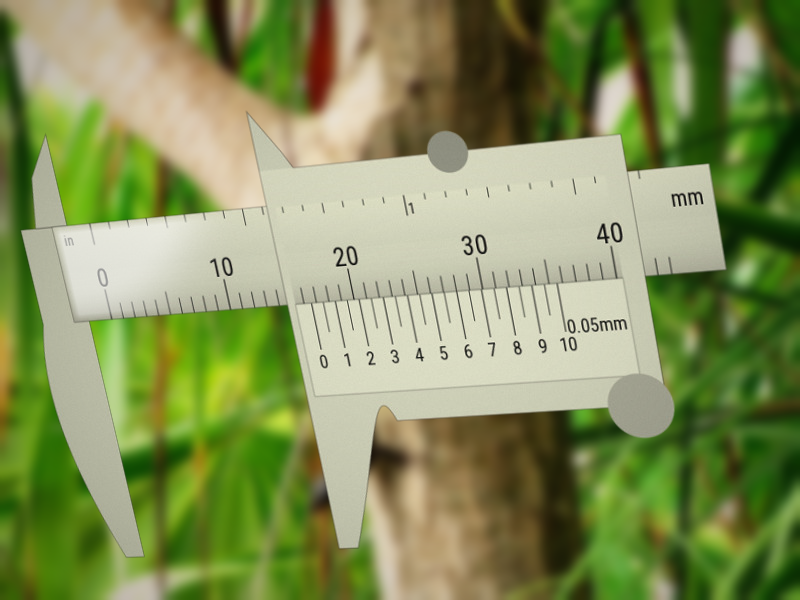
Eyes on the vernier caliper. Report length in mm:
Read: 16.6 mm
